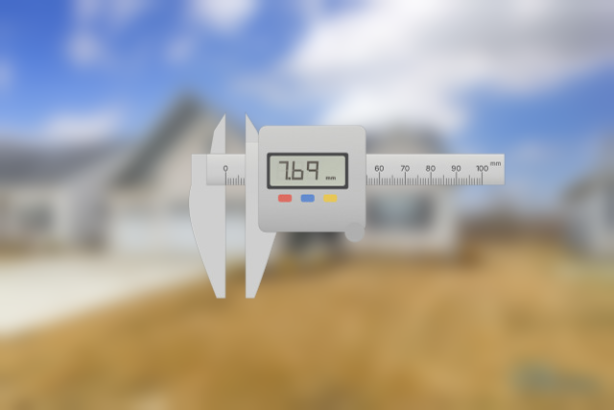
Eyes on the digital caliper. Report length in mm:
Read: 7.69 mm
